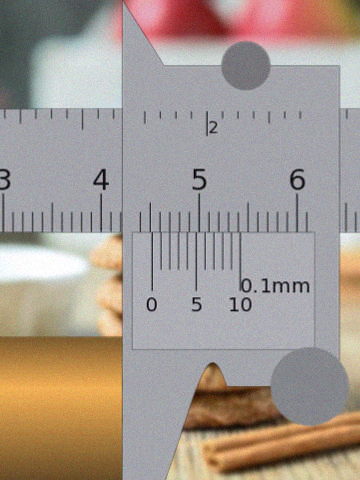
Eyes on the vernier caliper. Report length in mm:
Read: 45.2 mm
